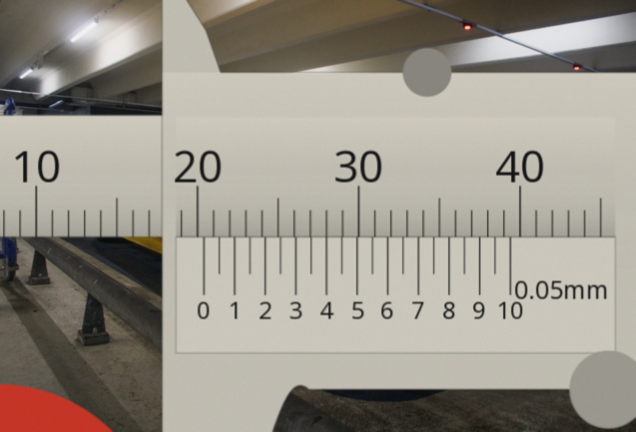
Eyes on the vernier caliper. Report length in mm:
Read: 20.4 mm
